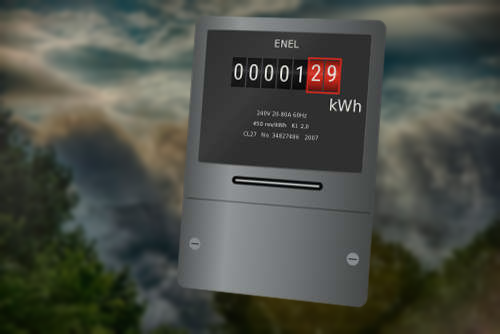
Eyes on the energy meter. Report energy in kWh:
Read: 1.29 kWh
